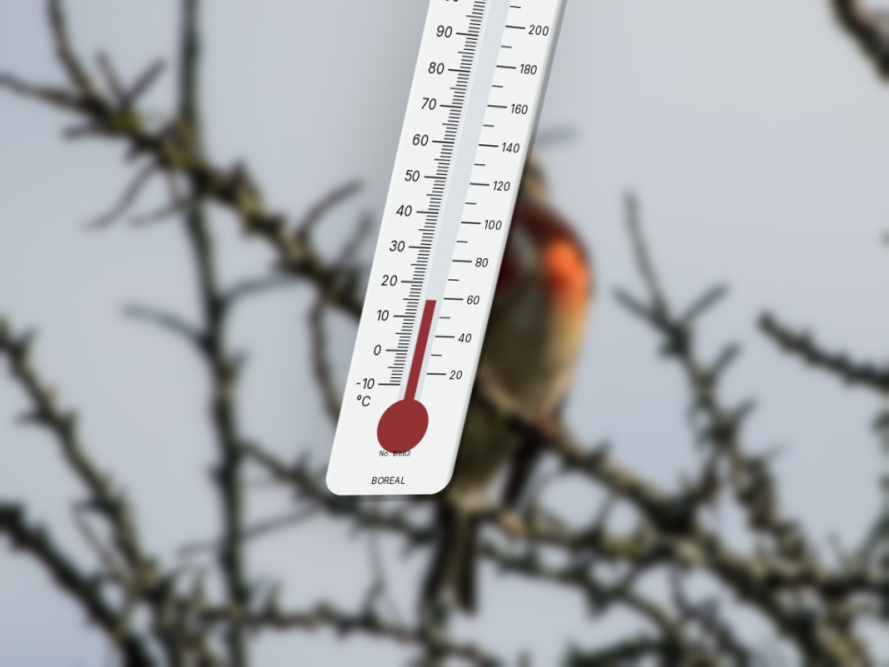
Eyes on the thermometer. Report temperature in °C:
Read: 15 °C
